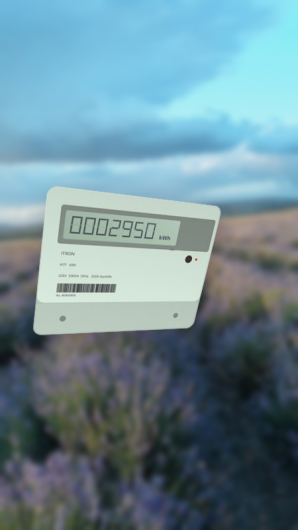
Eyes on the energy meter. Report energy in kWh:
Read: 2950 kWh
